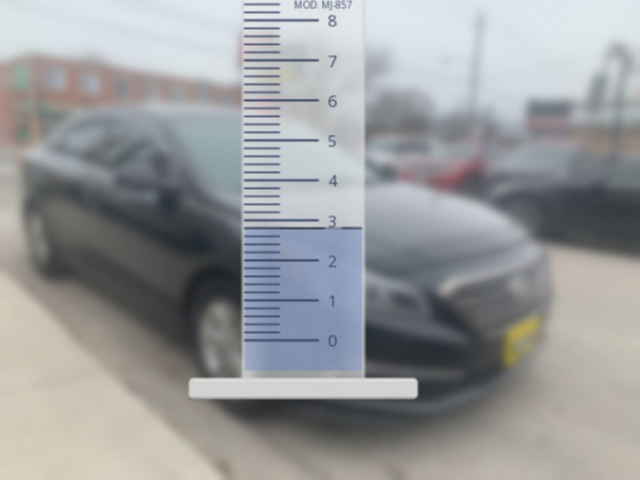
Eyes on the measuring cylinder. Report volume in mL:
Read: 2.8 mL
